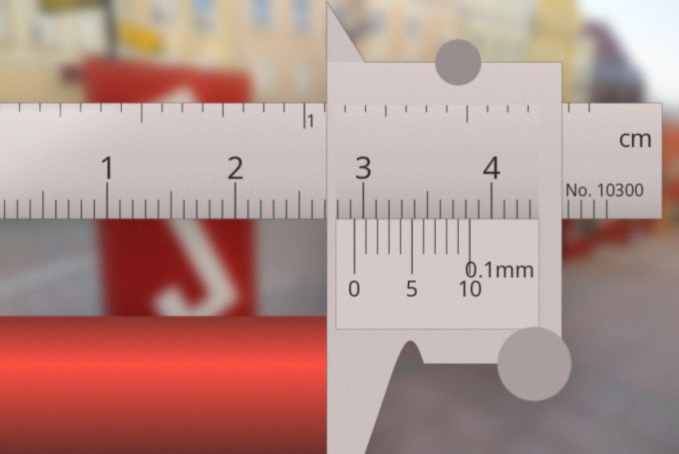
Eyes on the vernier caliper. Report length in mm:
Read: 29.3 mm
